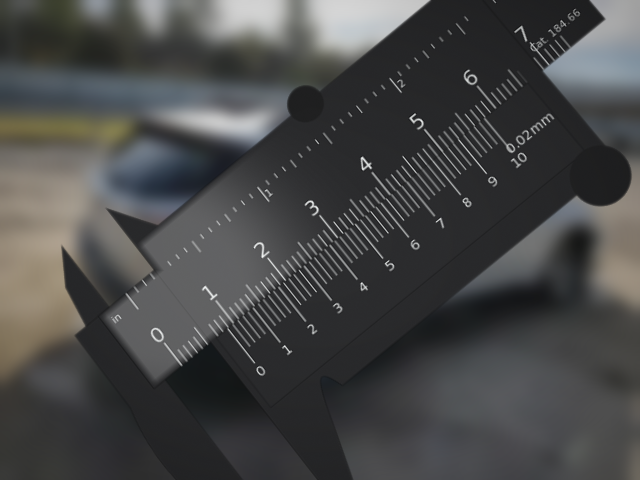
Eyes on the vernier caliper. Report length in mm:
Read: 8.8 mm
